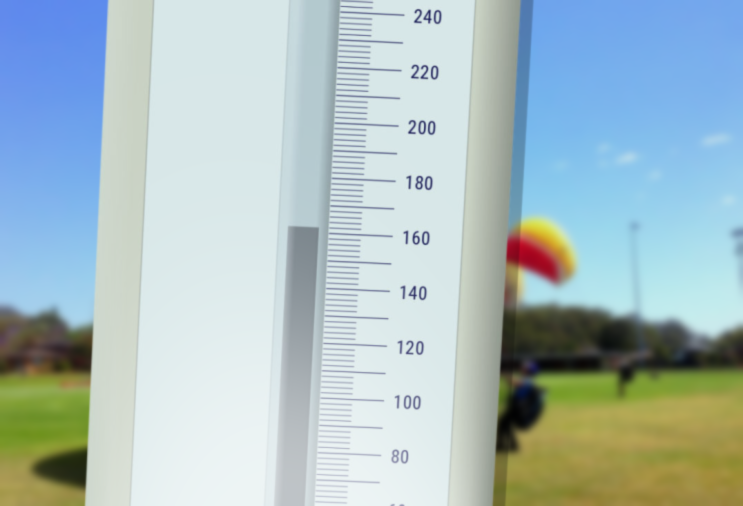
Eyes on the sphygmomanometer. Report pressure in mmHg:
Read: 162 mmHg
